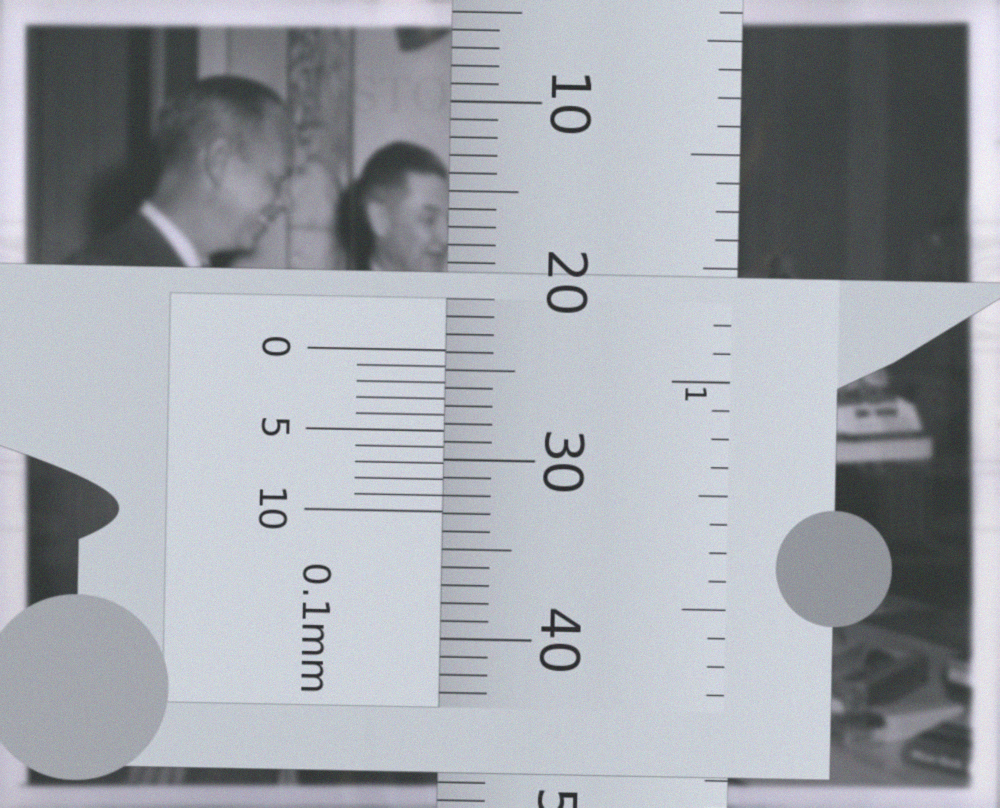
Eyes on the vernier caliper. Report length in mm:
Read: 23.9 mm
